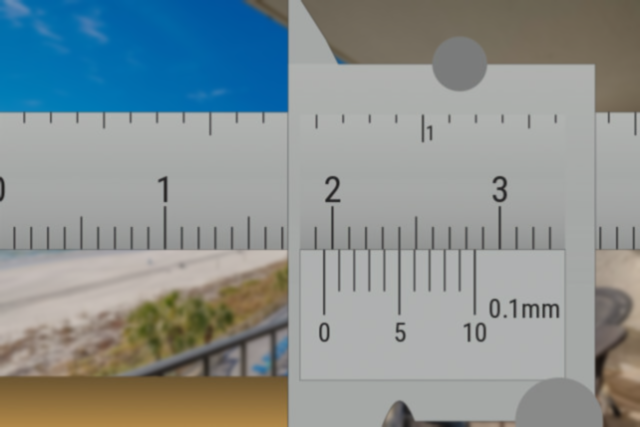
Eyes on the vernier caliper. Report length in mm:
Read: 19.5 mm
